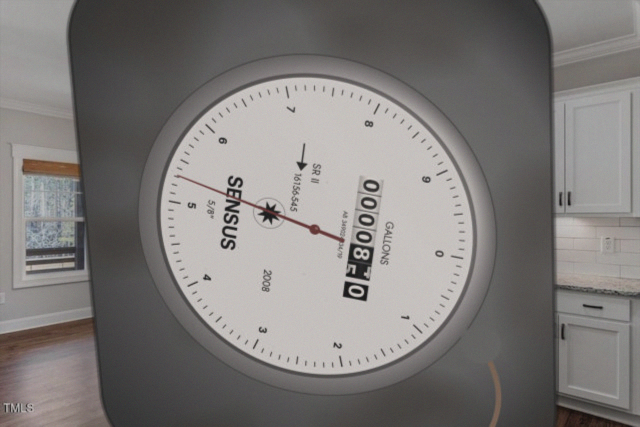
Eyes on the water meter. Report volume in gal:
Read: 845.3 gal
